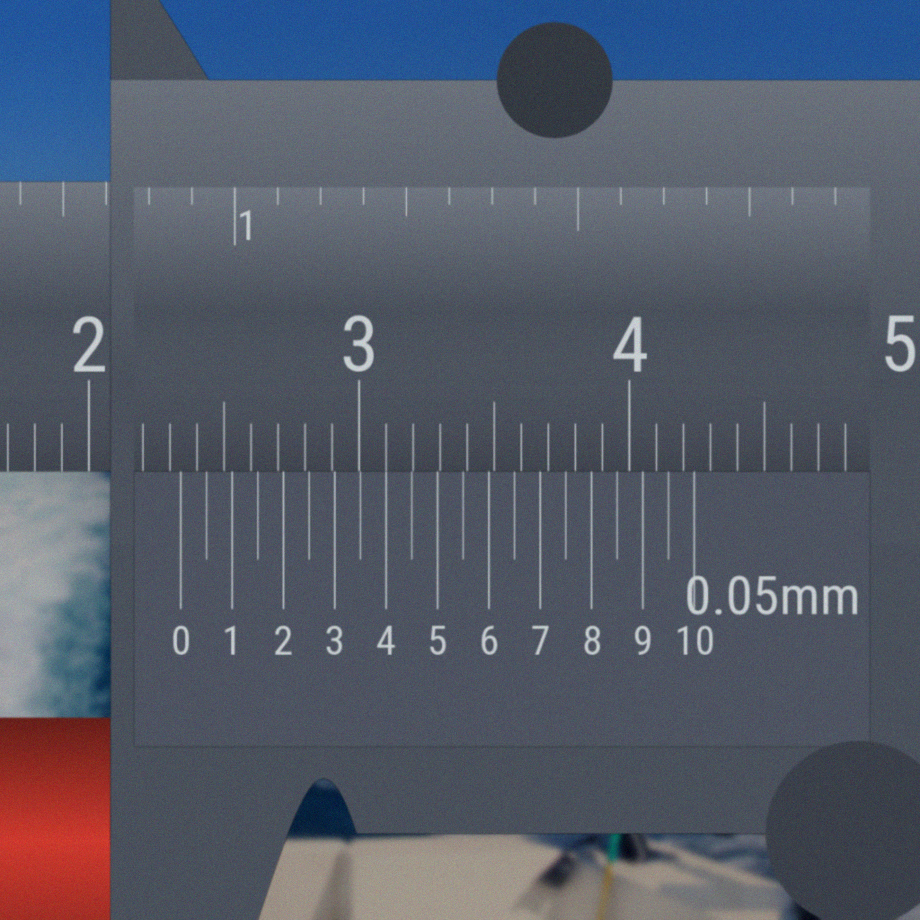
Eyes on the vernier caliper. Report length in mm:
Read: 23.40 mm
